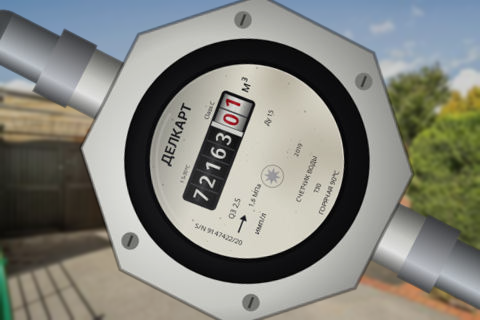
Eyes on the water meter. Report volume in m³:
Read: 72163.01 m³
